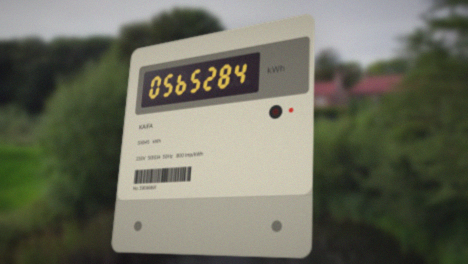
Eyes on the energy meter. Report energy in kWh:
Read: 565284 kWh
